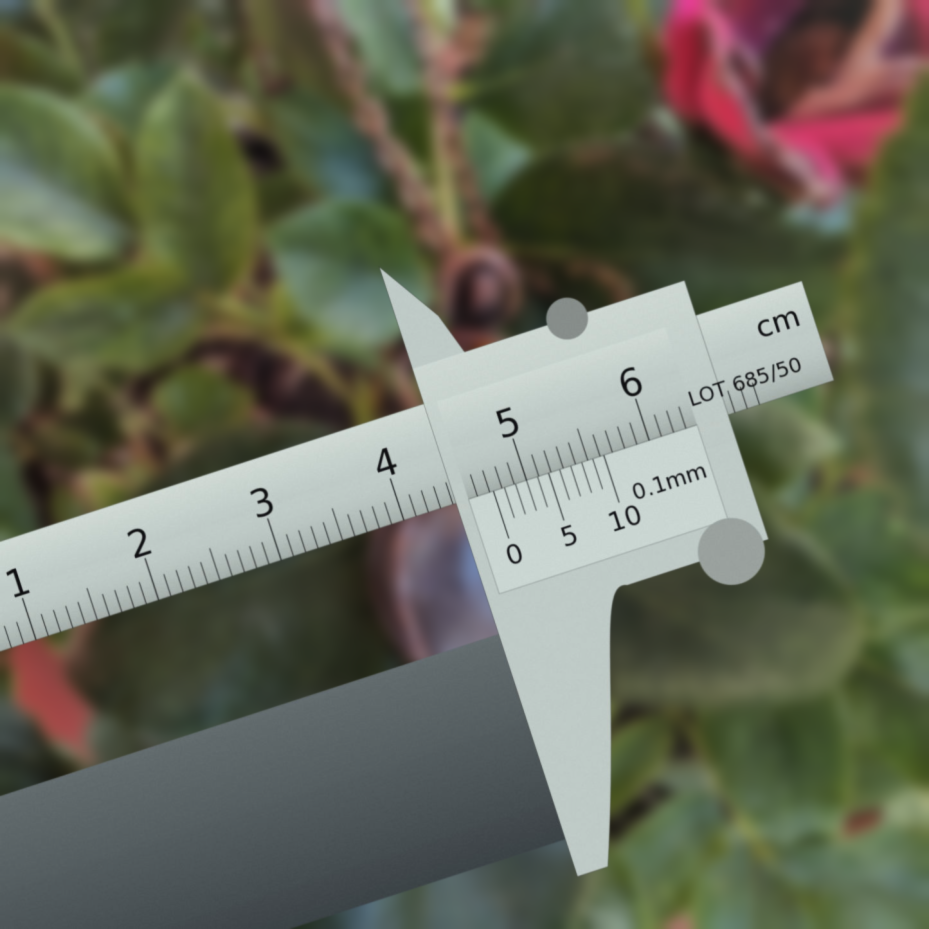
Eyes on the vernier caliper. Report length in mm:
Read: 47.3 mm
